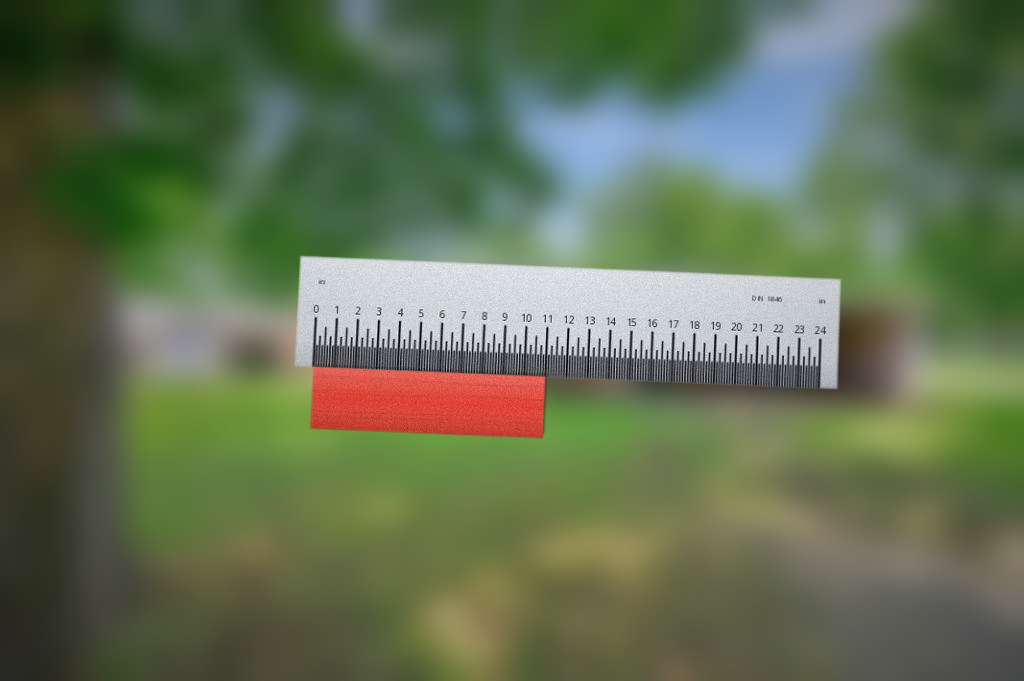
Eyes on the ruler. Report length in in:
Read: 11 in
